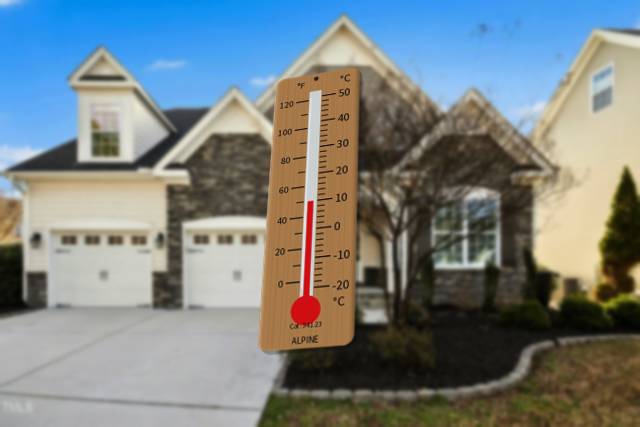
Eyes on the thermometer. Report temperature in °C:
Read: 10 °C
